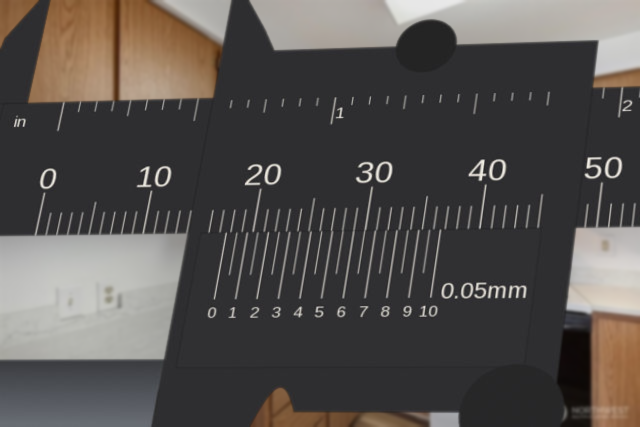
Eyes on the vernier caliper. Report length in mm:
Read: 17.6 mm
